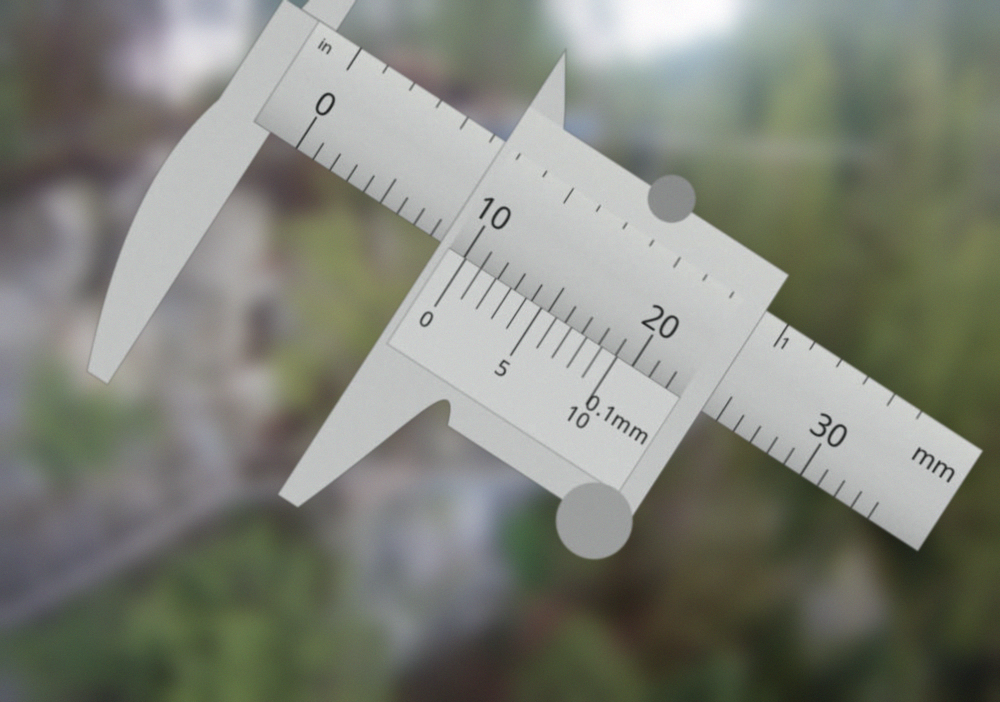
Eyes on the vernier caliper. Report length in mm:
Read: 10.1 mm
